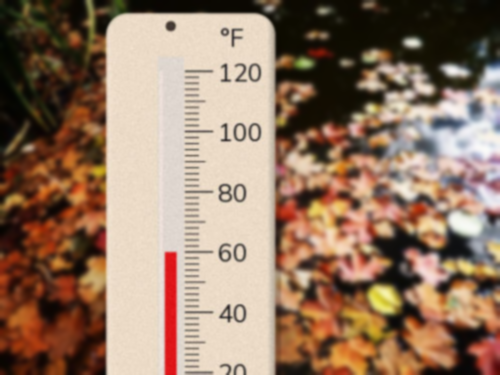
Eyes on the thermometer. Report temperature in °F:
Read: 60 °F
